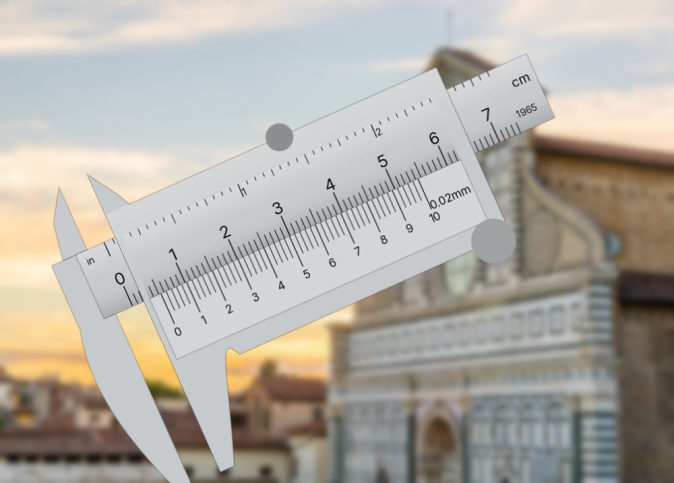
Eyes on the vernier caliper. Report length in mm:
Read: 5.4 mm
